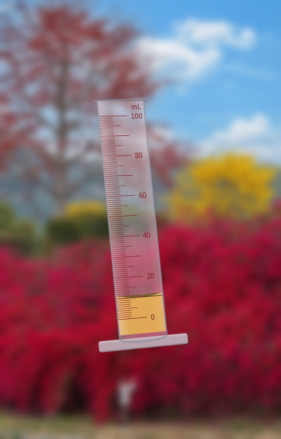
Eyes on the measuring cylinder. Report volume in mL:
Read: 10 mL
